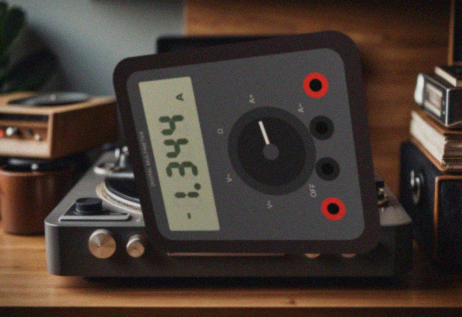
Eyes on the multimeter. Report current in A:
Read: -1.344 A
